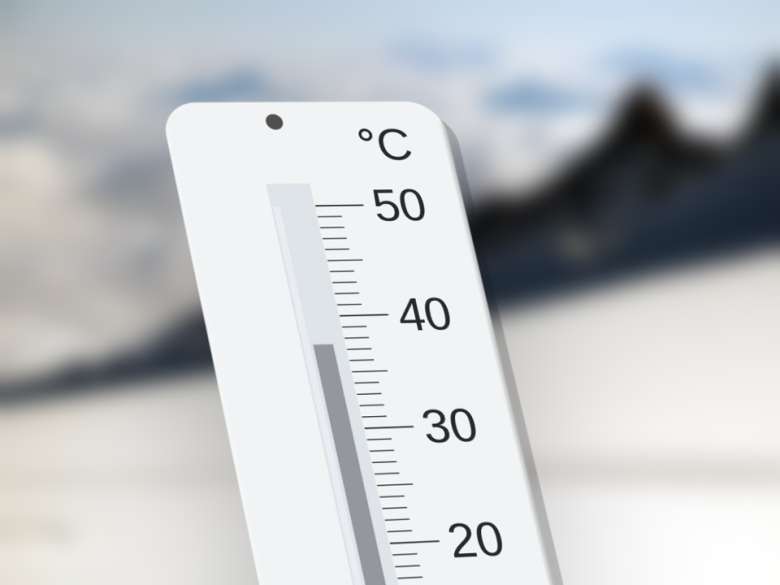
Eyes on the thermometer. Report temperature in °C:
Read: 37.5 °C
